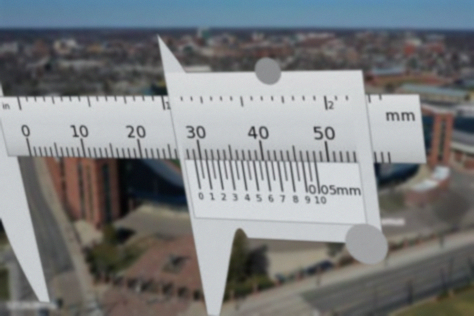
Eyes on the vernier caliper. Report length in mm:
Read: 29.0 mm
